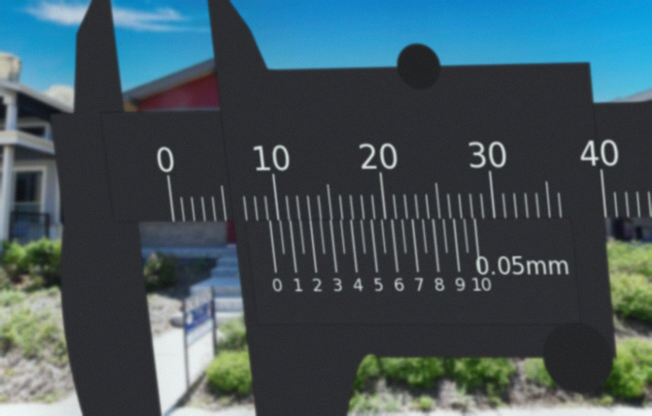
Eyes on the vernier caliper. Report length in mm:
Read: 9.2 mm
